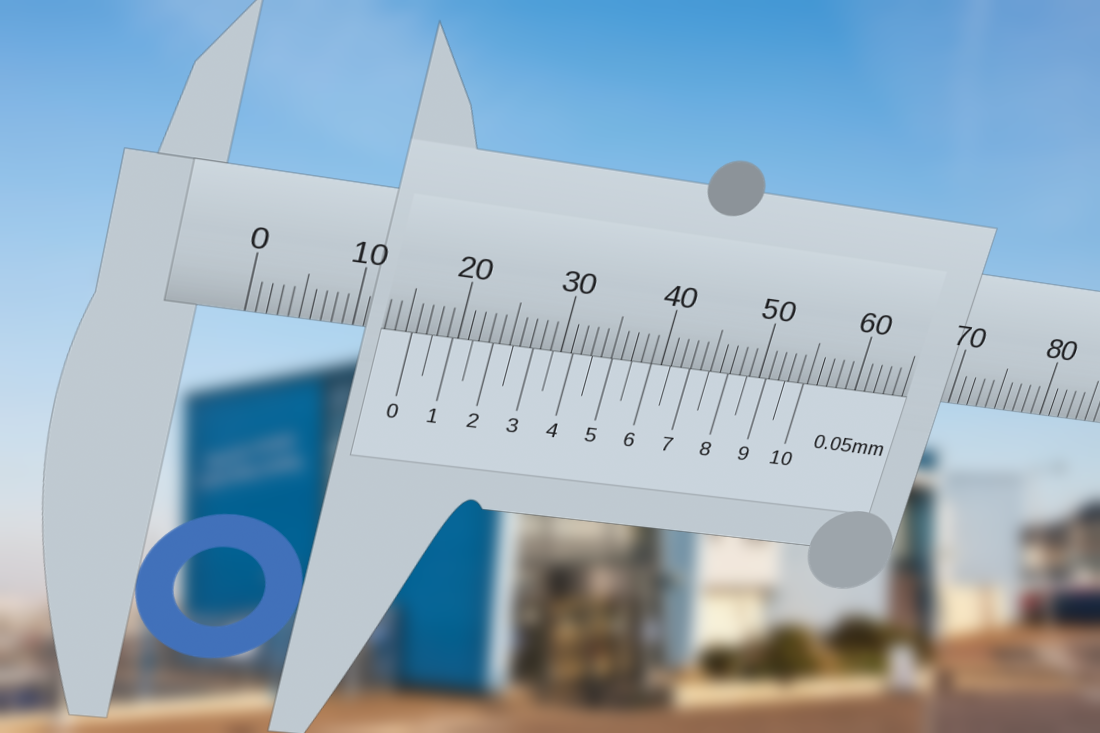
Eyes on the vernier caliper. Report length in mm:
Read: 15.6 mm
